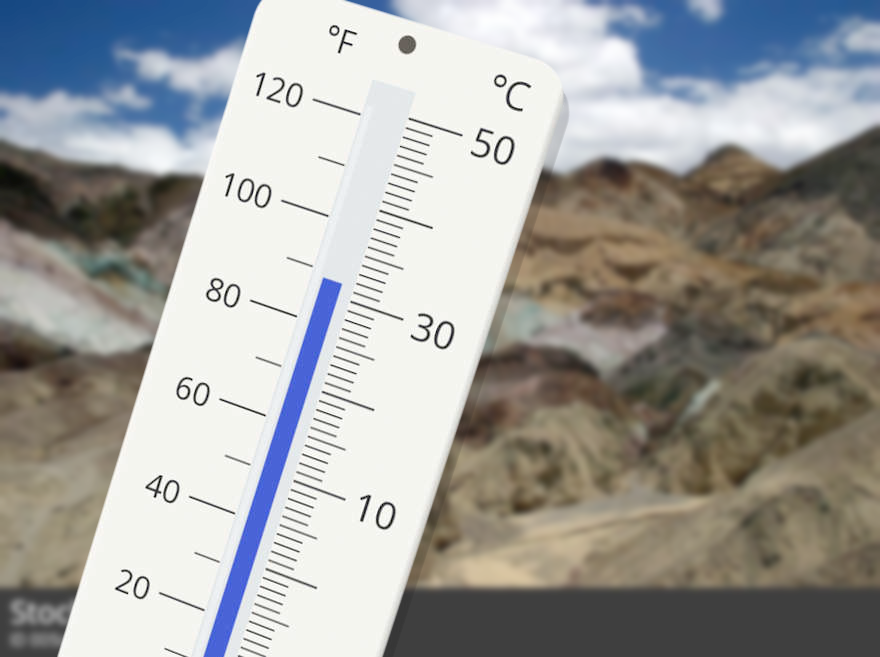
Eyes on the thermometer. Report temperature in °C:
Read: 31.5 °C
